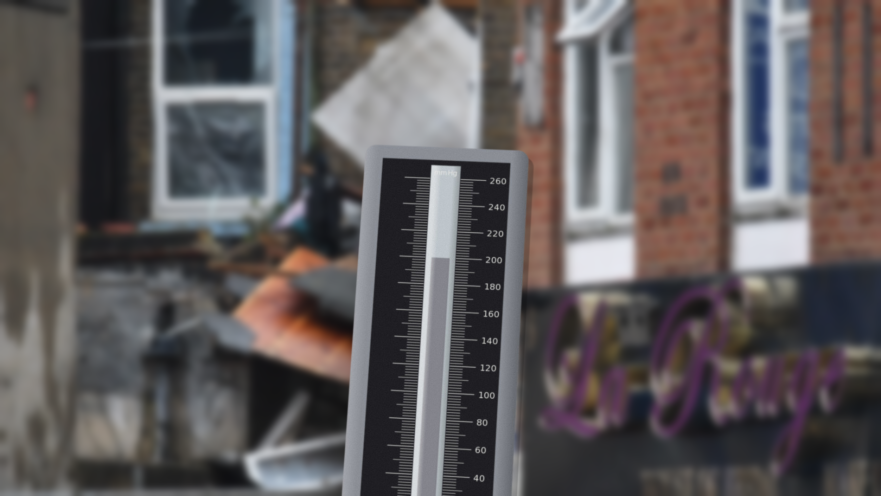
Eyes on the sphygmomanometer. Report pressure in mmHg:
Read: 200 mmHg
